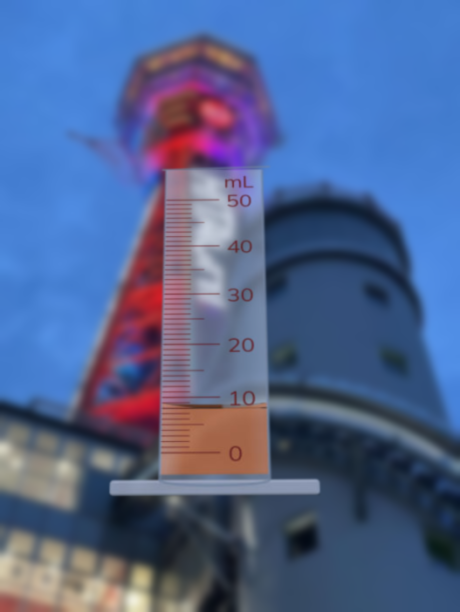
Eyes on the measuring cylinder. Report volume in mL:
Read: 8 mL
